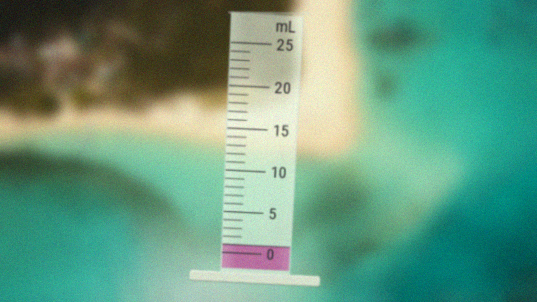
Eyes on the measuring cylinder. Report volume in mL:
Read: 1 mL
